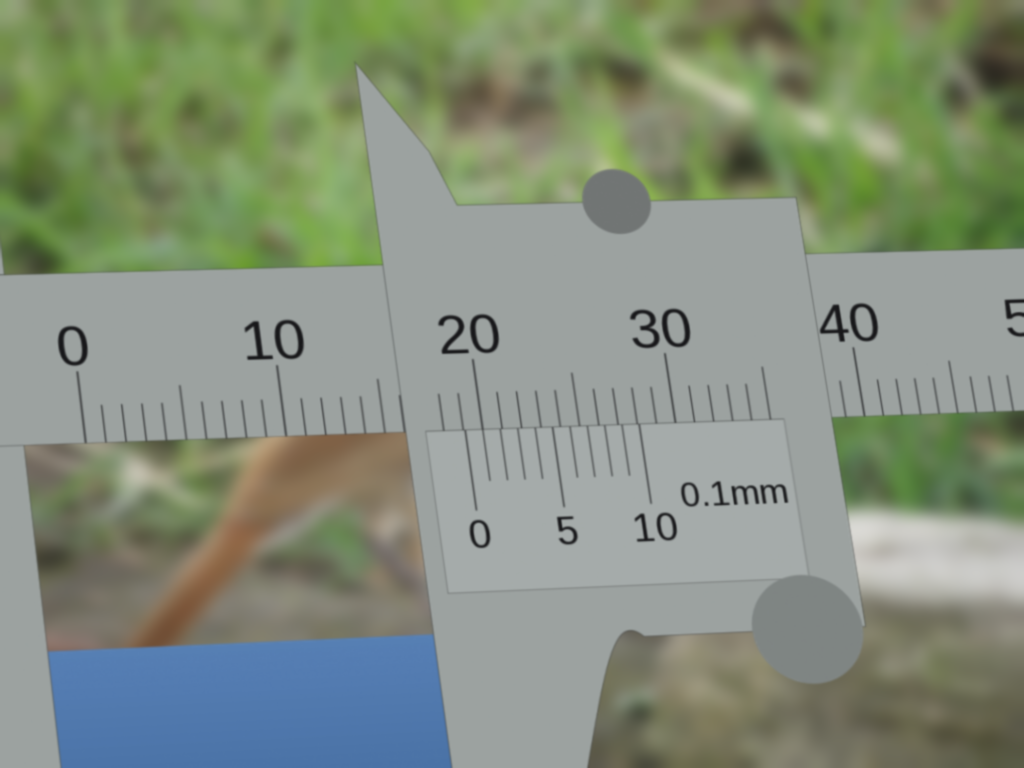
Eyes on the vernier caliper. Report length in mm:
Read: 19.1 mm
